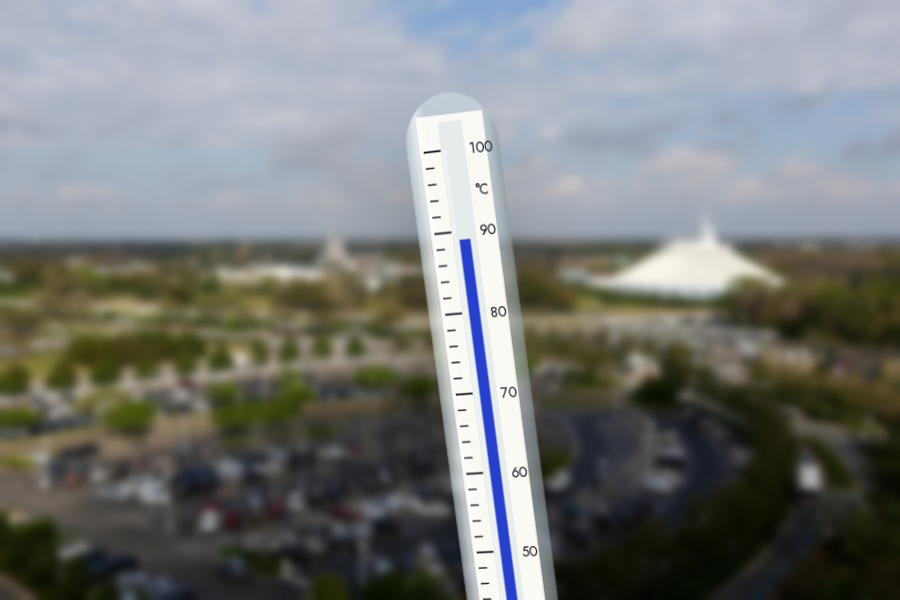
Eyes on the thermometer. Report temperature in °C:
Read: 89 °C
